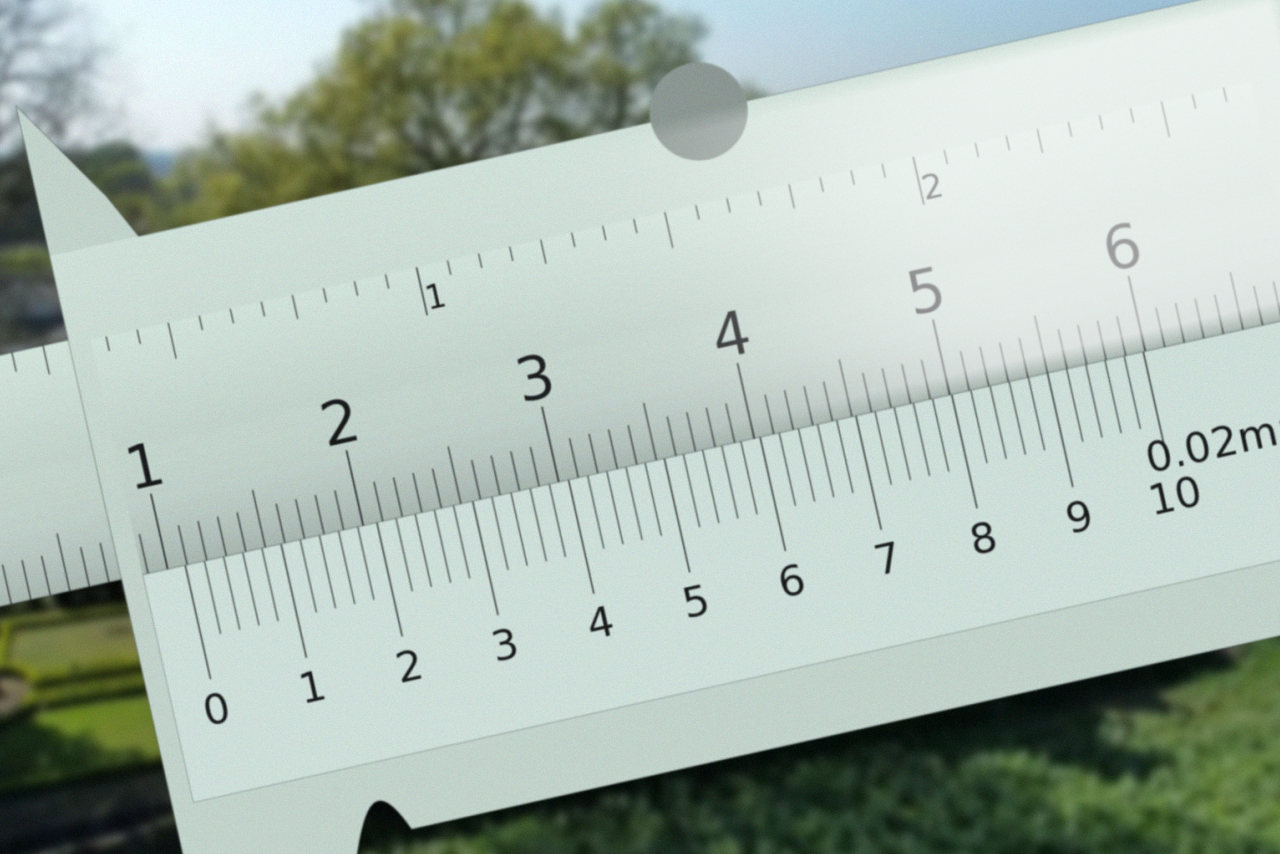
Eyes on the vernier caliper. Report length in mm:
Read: 10.9 mm
